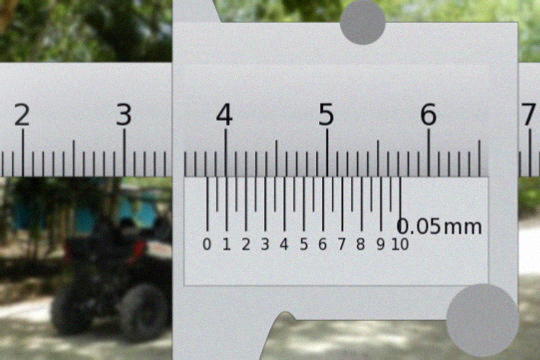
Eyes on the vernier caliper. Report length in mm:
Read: 38.2 mm
